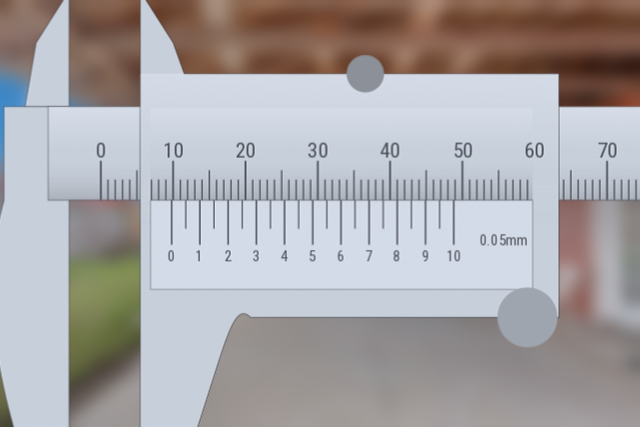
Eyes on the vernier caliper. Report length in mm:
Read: 9.8 mm
